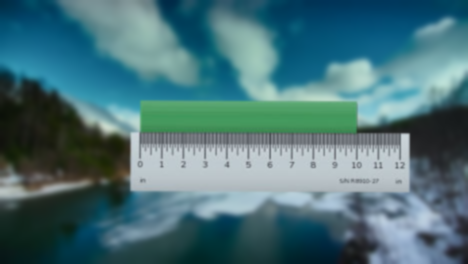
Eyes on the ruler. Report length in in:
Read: 10 in
